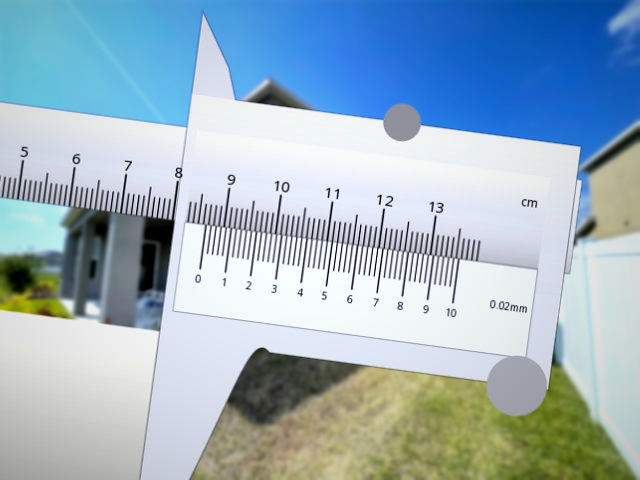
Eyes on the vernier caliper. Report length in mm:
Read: 86.5 mm
